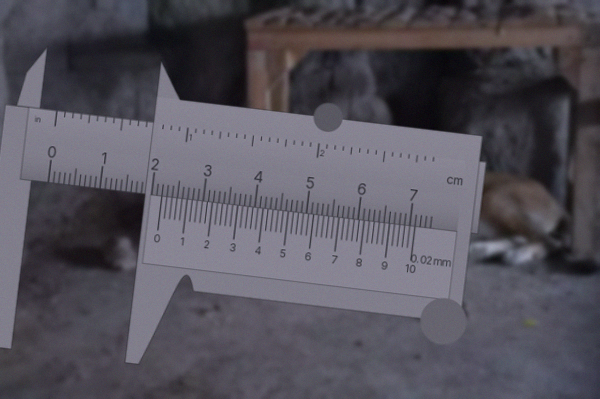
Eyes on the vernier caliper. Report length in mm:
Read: 22.0 mm
